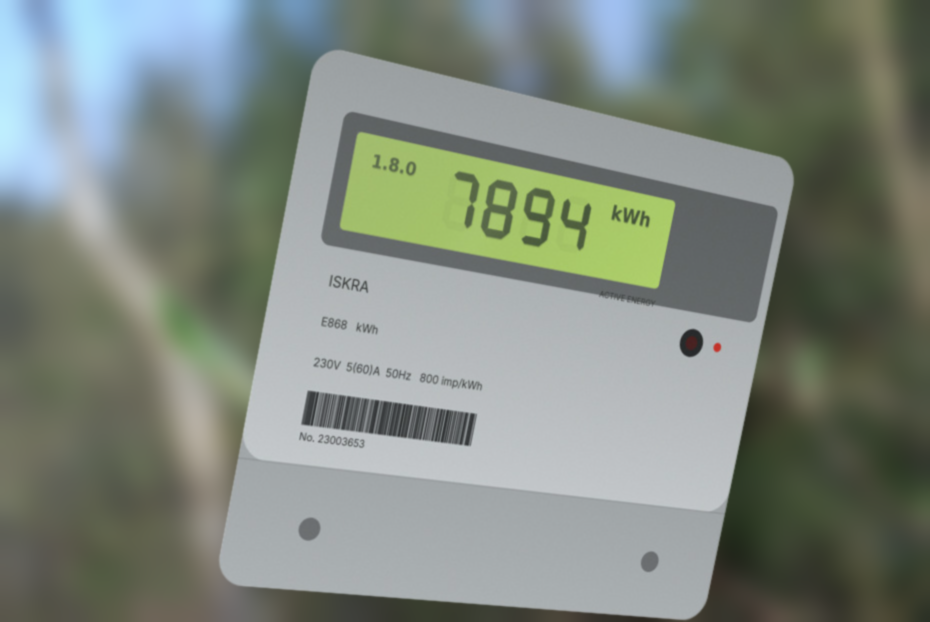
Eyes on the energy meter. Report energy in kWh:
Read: 7894 kWh
